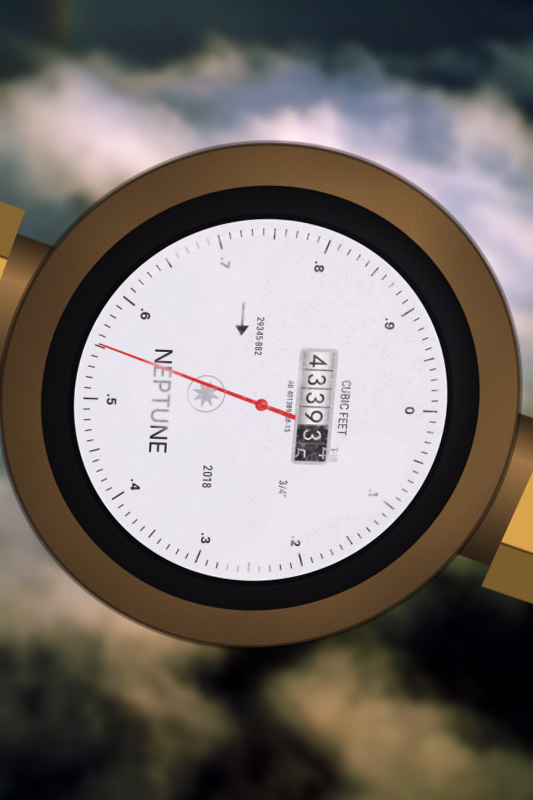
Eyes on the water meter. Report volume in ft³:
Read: 433934.55 ft³
